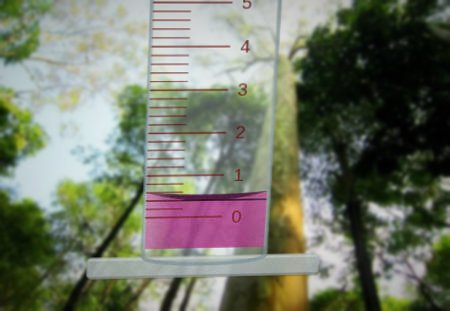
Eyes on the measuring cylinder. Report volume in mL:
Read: 0.4 mL
